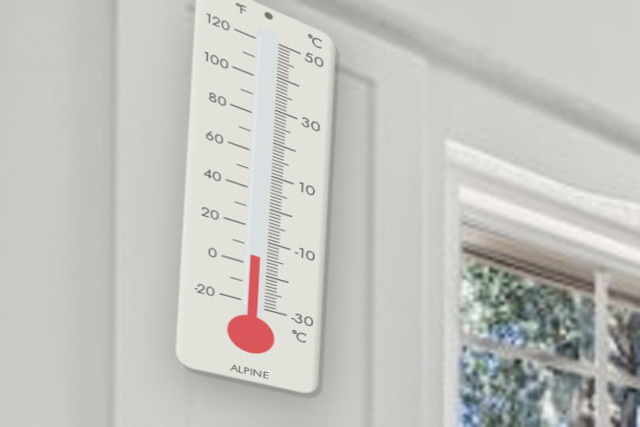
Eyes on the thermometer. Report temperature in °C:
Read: -15 °C
